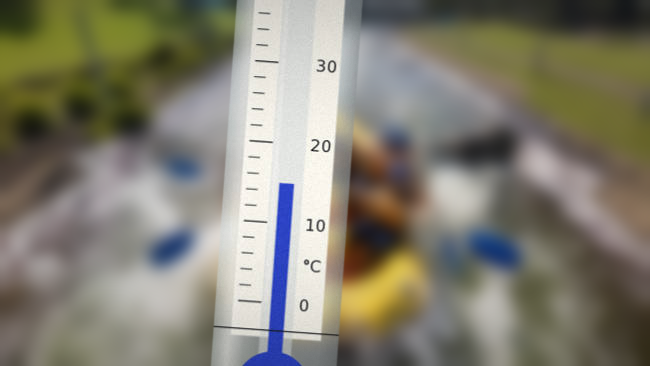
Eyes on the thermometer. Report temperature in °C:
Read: 15 °C
